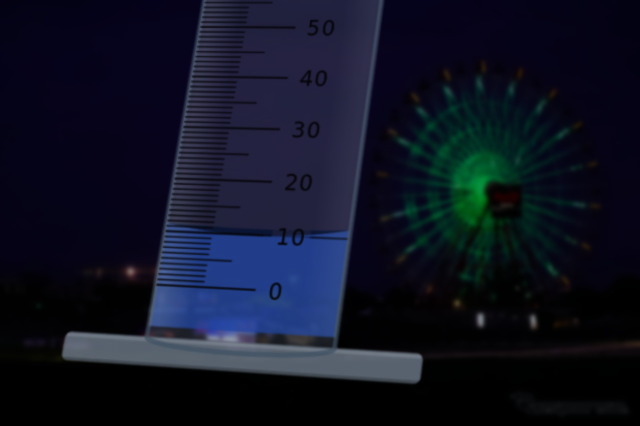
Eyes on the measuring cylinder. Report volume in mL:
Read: 10 mL
